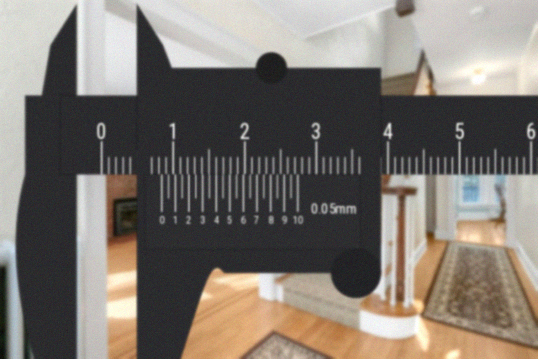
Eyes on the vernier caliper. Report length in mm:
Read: 8.4 mm
